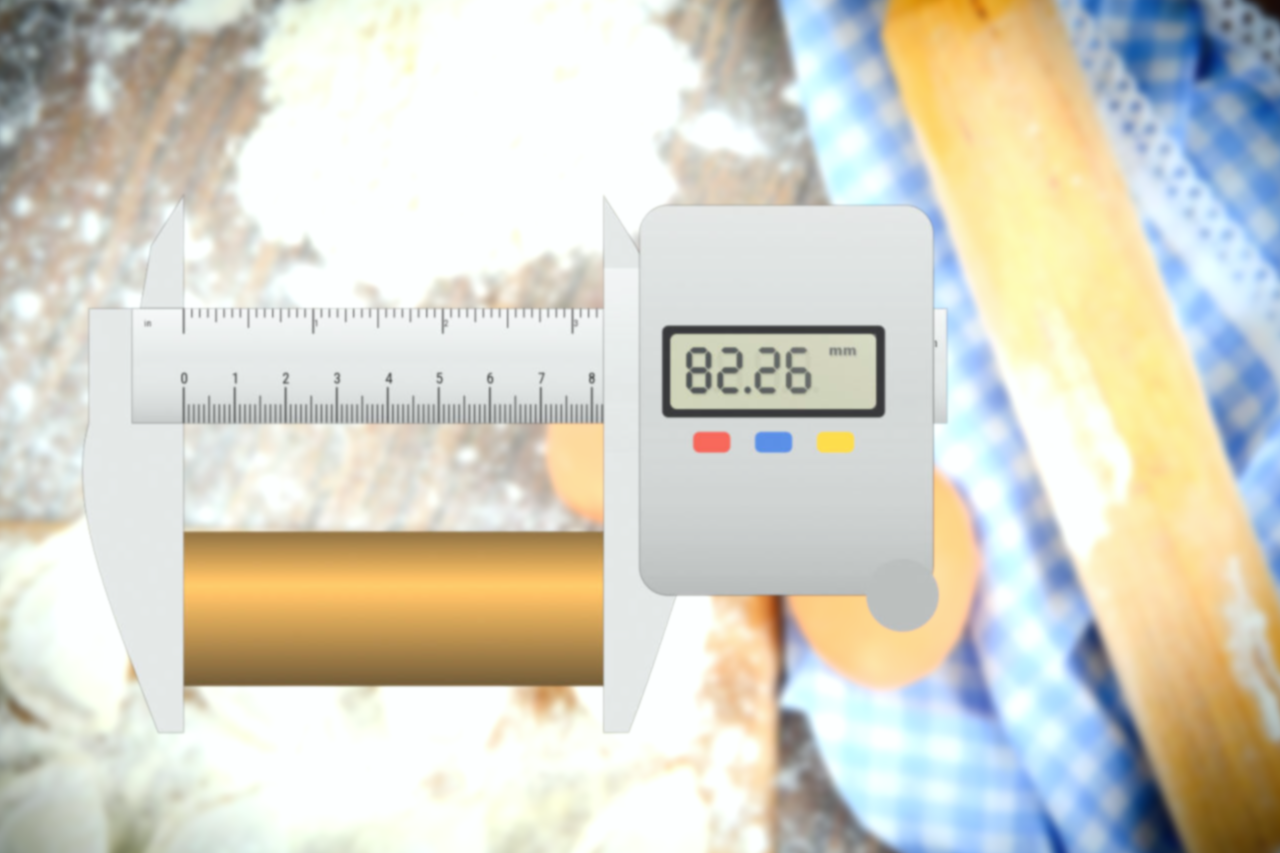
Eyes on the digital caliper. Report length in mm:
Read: 82.26 mm
